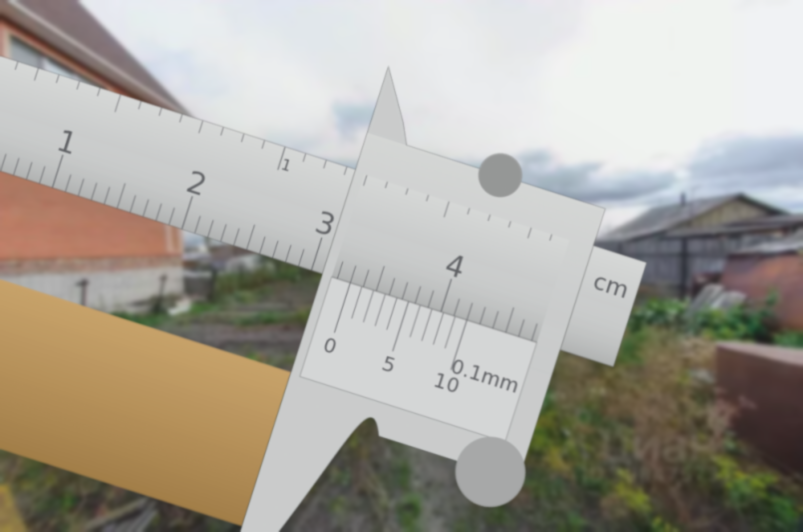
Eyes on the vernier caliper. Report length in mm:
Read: 33.0 mm
